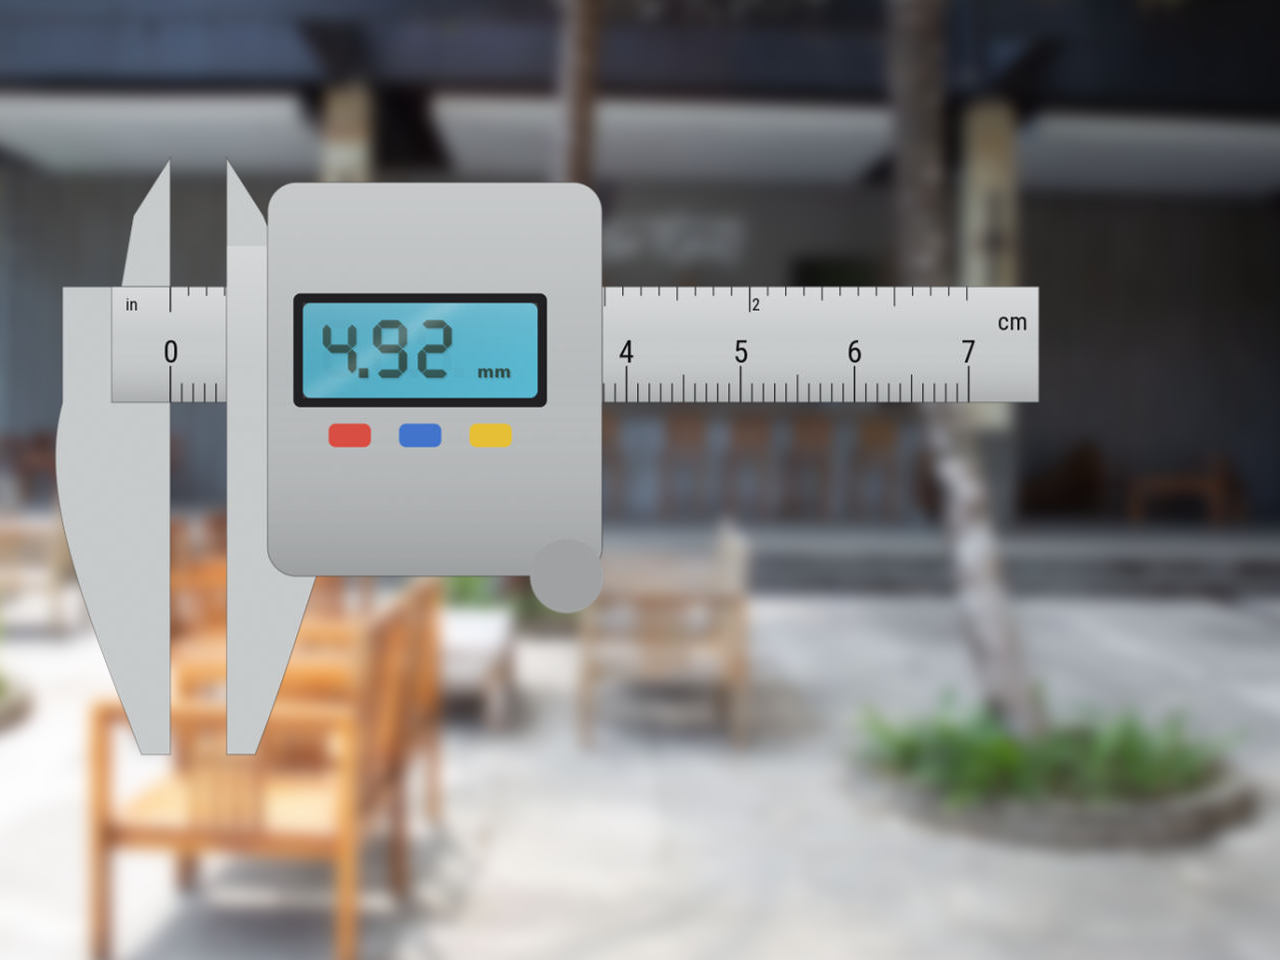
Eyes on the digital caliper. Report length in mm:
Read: 4.92 mm
